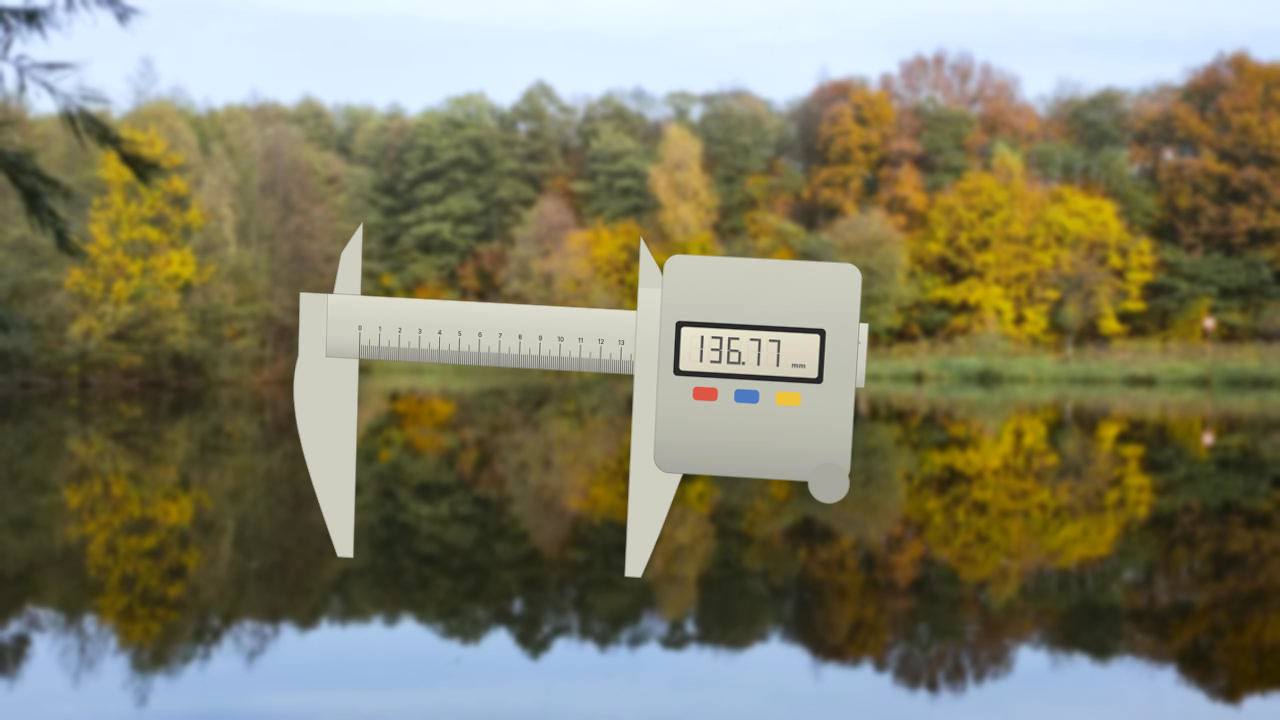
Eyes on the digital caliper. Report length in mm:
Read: 136.77 mm
